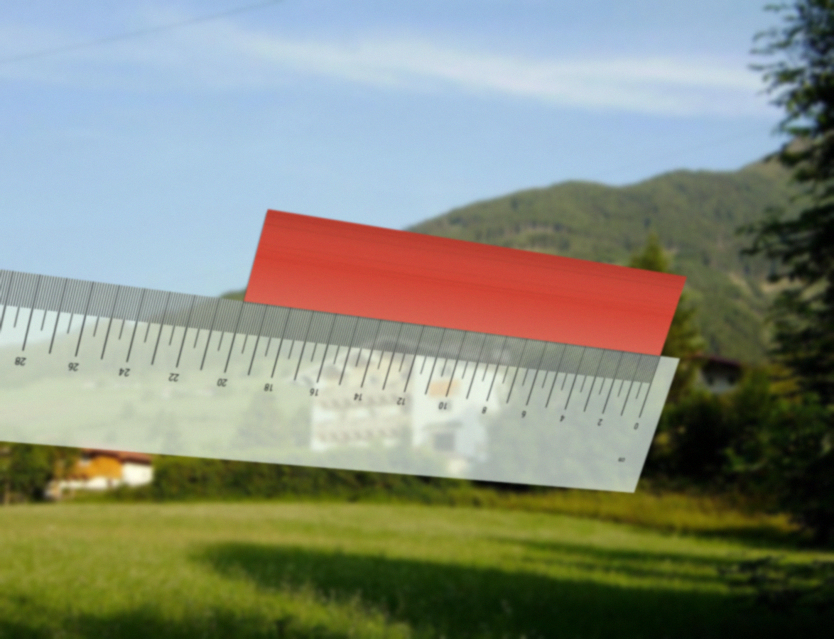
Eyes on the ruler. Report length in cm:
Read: 20 cm
